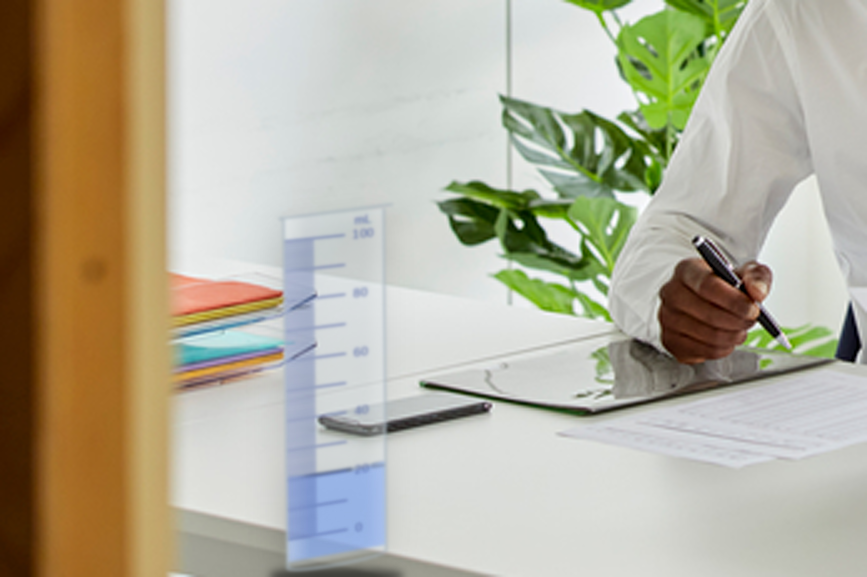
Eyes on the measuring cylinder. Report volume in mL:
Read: 20 mL
